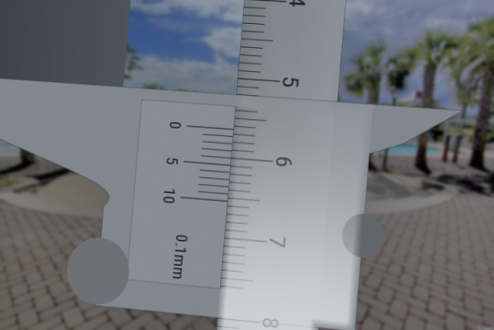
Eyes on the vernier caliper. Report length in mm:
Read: 56.4 mm
